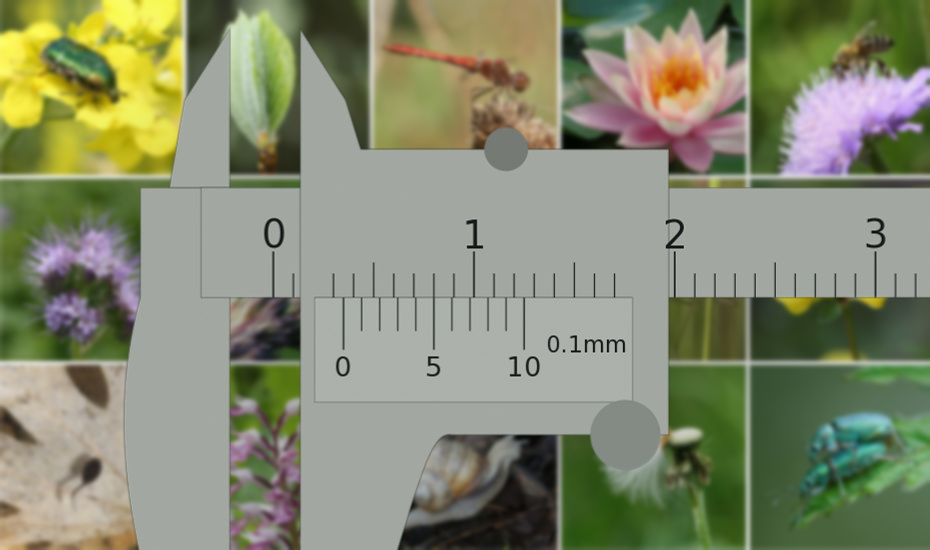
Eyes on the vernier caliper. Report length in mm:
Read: 3.5 mm
